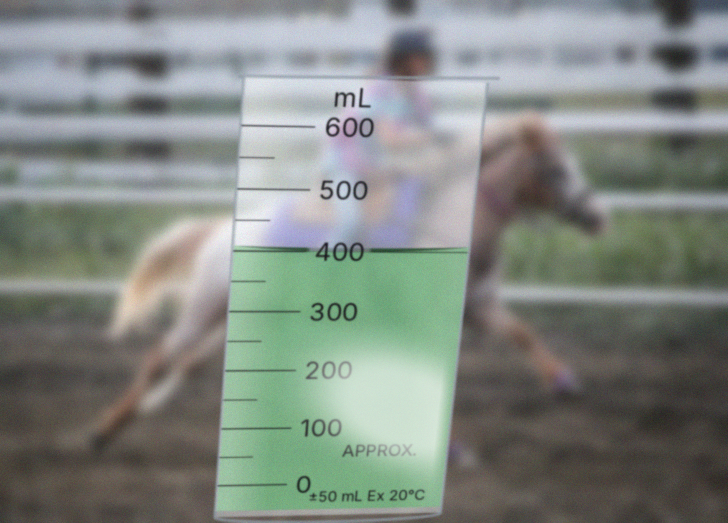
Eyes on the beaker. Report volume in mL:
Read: 400 mL
